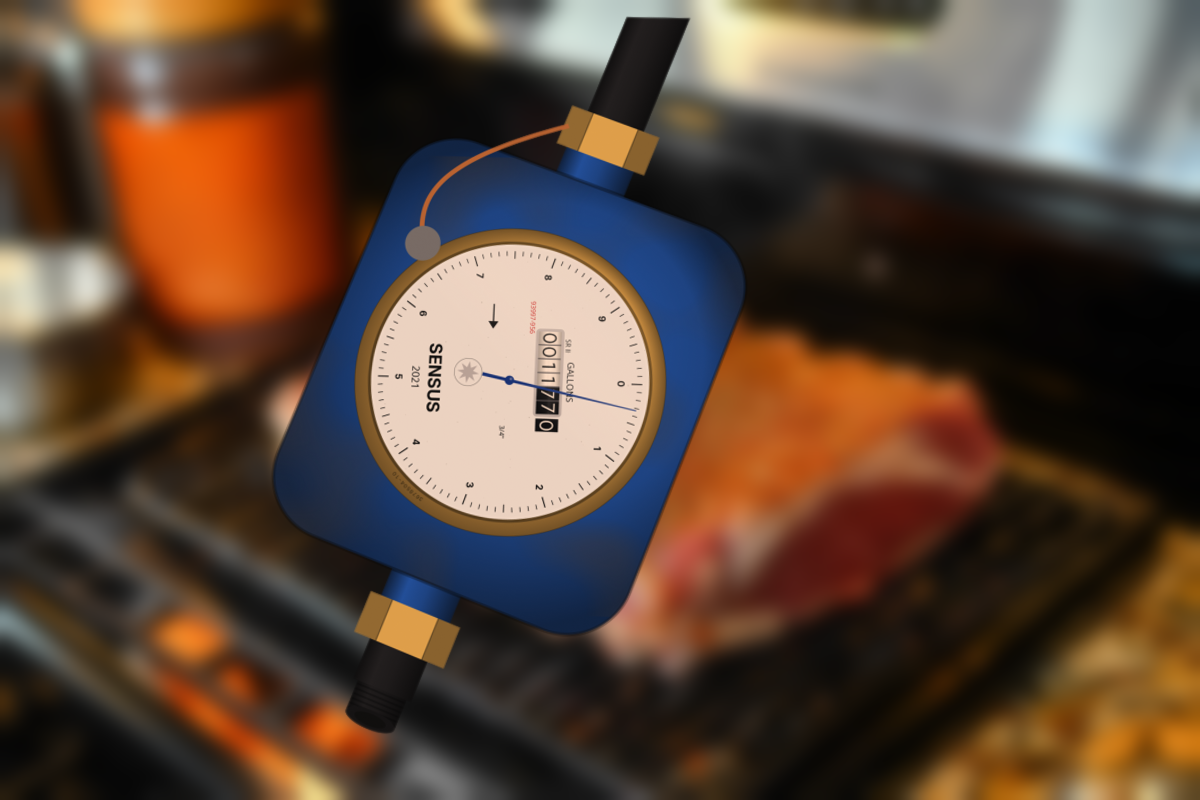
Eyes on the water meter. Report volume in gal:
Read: 11770.3 gal
